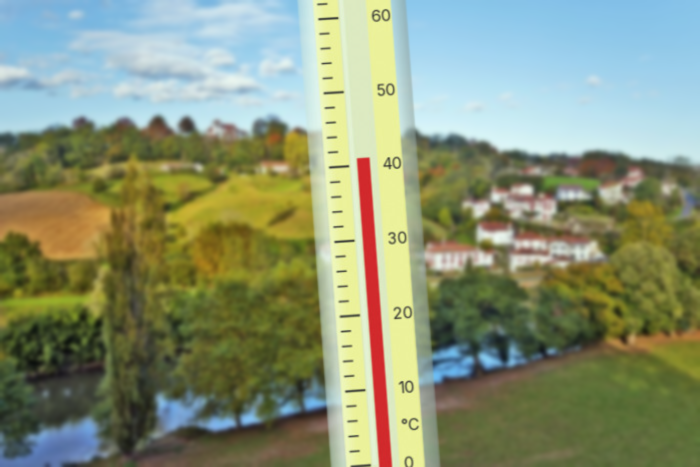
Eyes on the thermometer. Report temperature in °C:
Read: 41 °C
